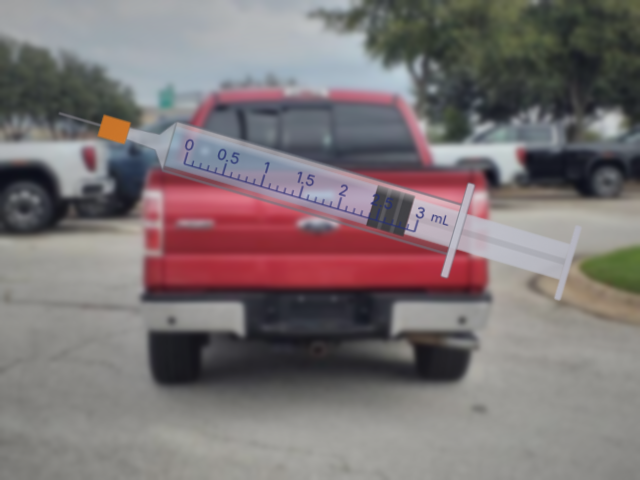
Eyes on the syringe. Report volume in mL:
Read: 2.4 mL
